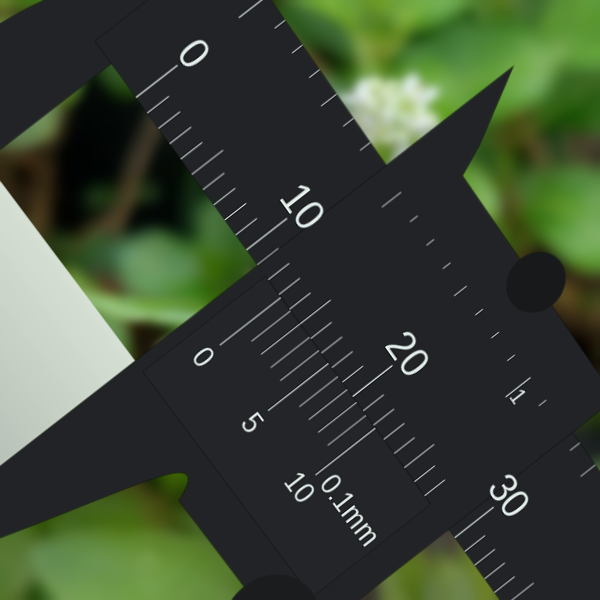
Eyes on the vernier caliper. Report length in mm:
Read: 13.2 mm
